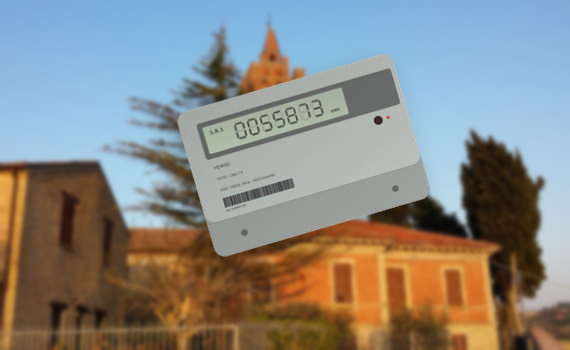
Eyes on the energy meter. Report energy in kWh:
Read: 55873 kWh
